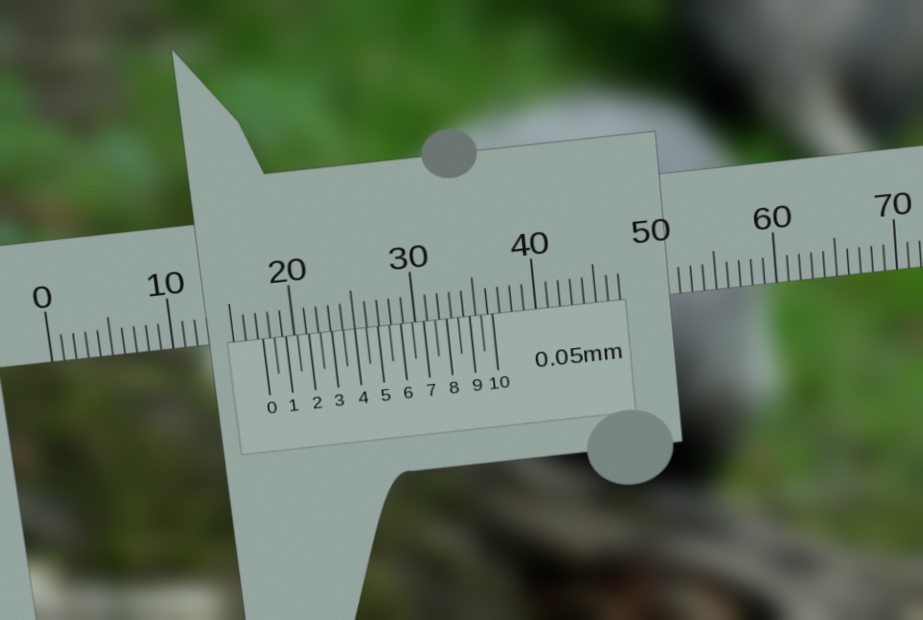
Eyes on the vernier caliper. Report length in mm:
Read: 17.4 mm
